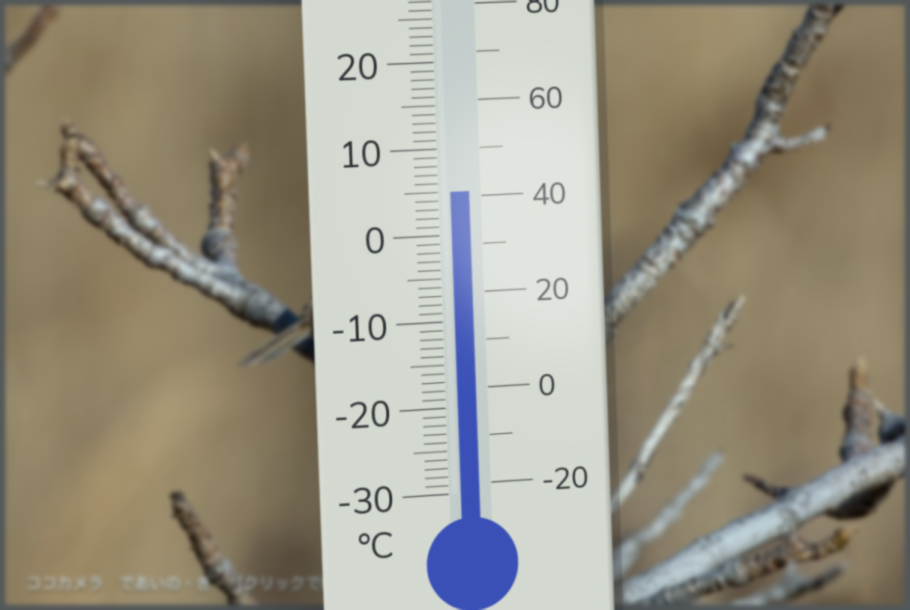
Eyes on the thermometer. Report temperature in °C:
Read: 5 °C
